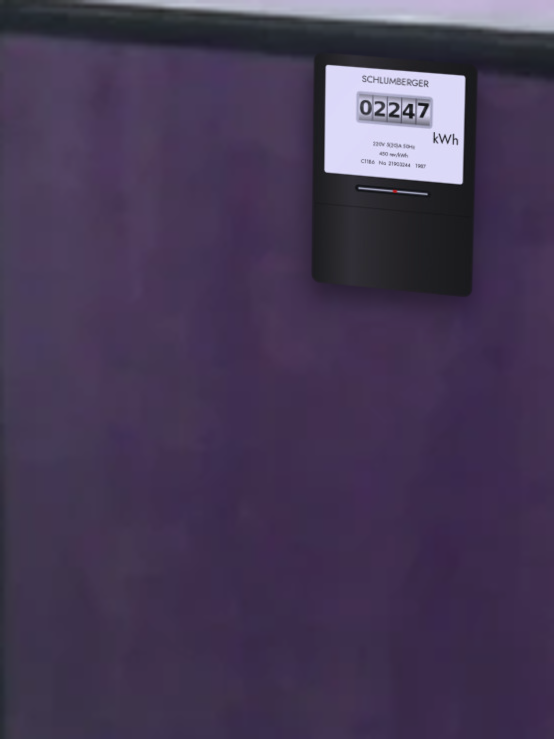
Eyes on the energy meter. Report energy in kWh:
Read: 2247 kWh
